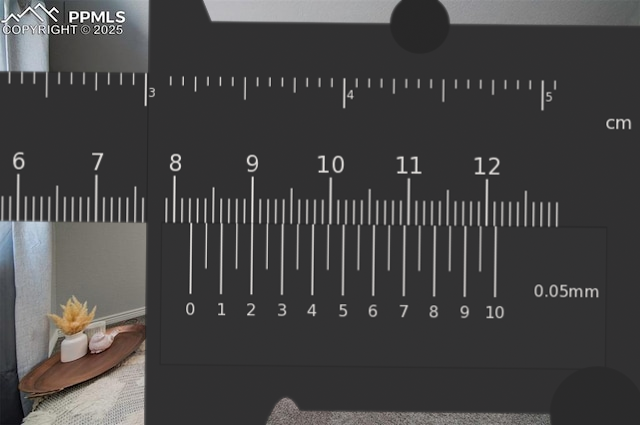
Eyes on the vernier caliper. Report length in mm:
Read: 82.2 mm
